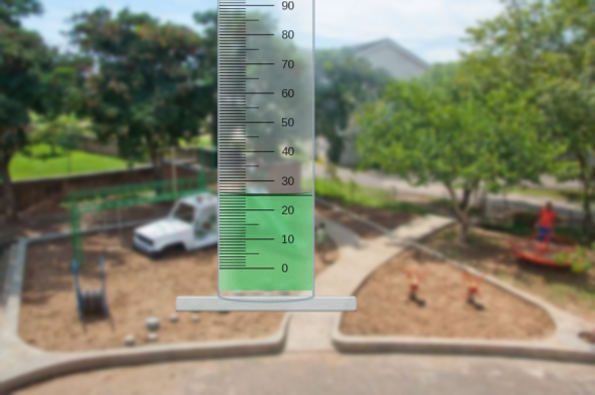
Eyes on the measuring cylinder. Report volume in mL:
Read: 25 mL
